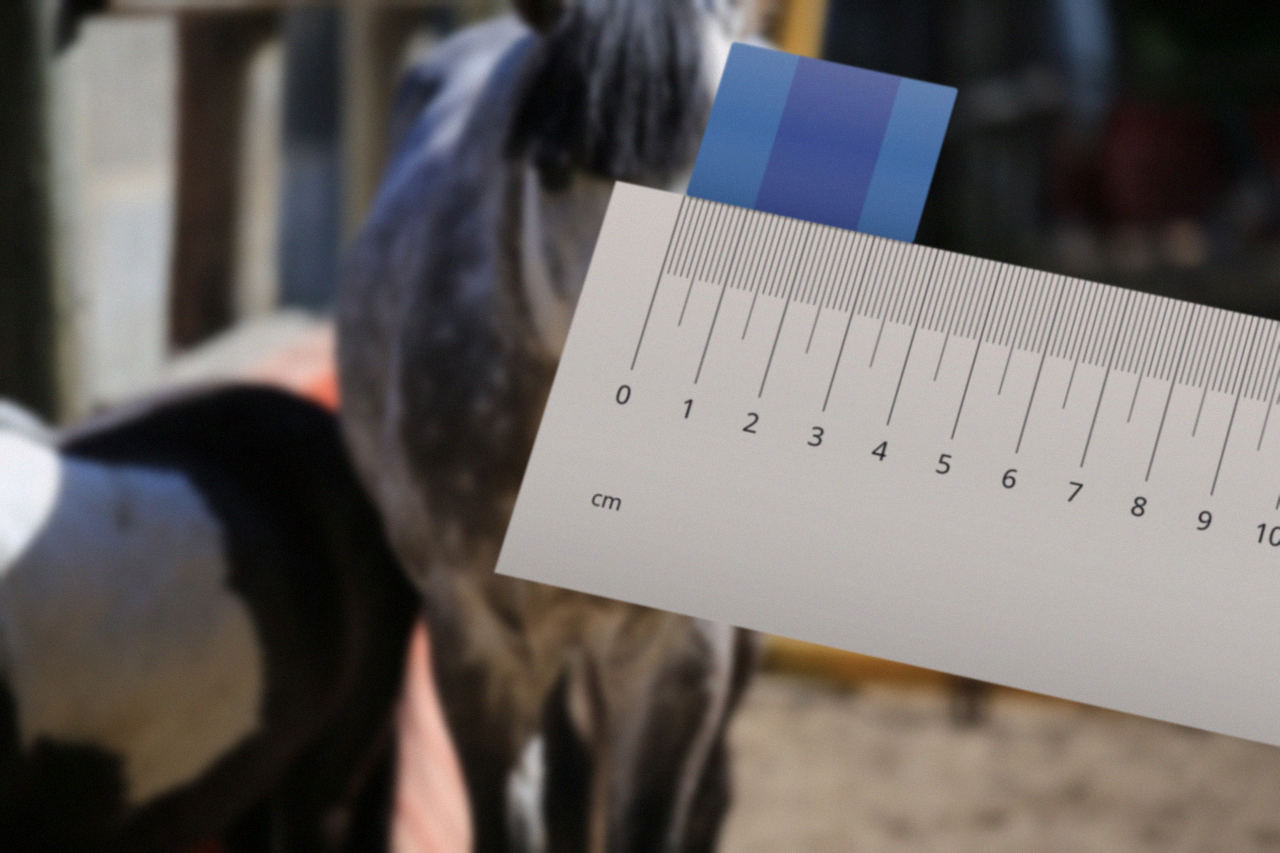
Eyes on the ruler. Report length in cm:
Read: 3.6 cm
